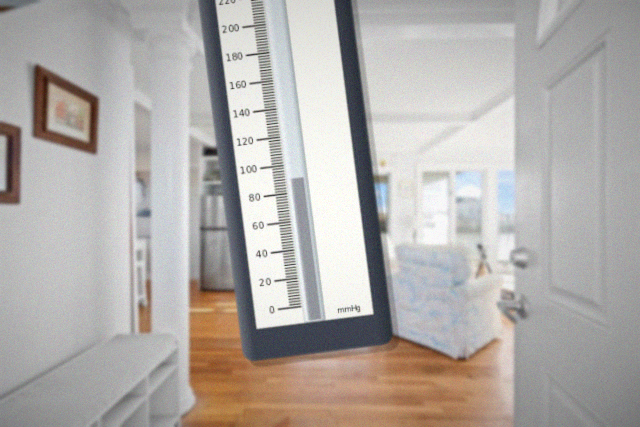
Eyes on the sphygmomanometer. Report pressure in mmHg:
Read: 90 mmHg
